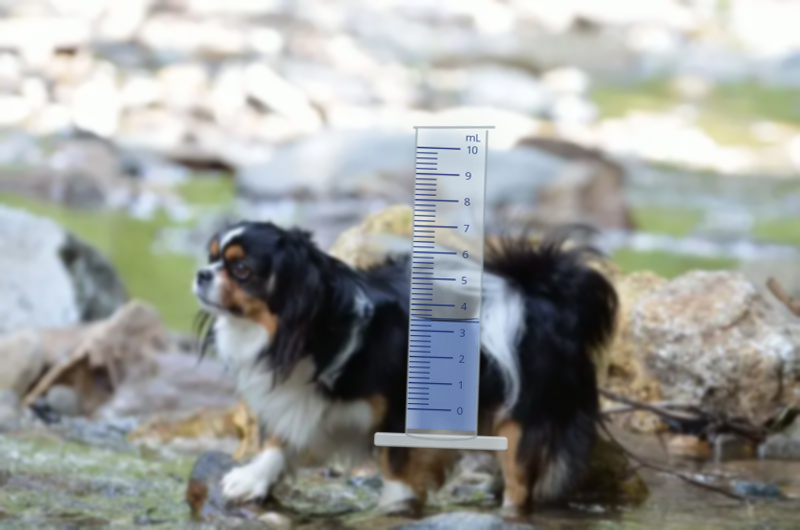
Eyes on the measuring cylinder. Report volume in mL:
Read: 3.4 mL
